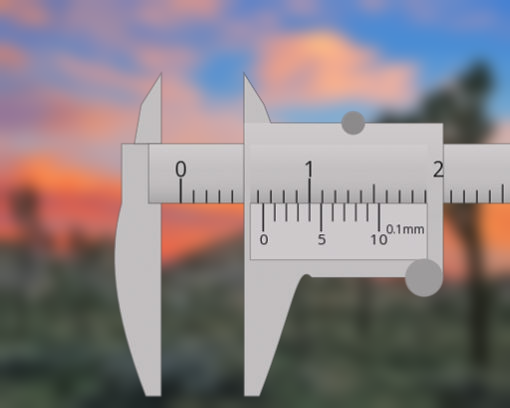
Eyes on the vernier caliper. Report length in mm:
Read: 6.4 mm
